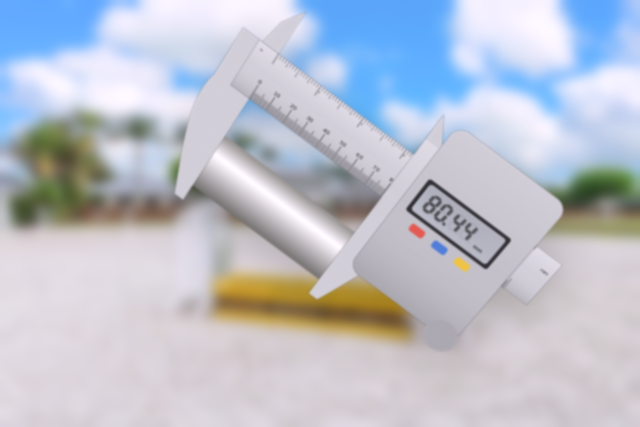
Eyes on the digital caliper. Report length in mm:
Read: 80.44 mm
